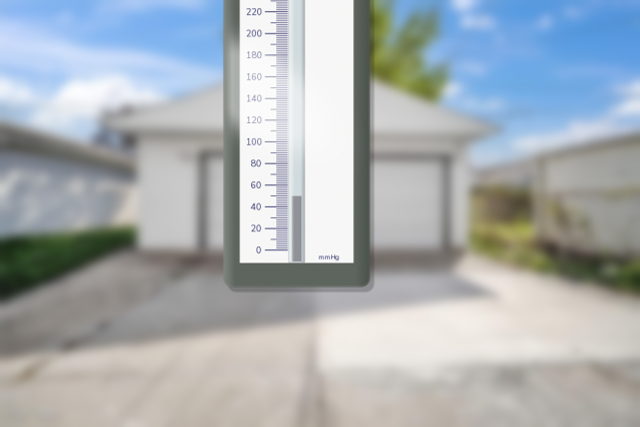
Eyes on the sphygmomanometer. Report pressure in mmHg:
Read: 50 mmHg
